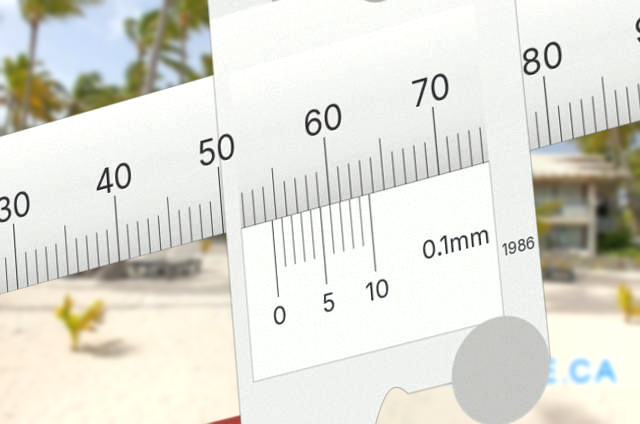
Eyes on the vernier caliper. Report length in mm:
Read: 54.6 mm
